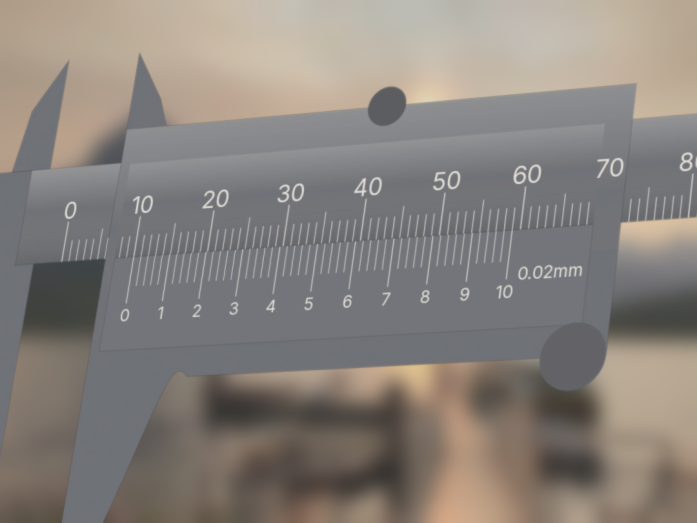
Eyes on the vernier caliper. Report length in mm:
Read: 10.0 mm
